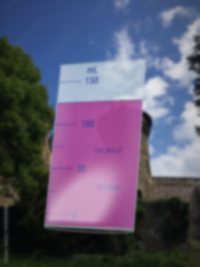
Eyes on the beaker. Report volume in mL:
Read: 125 mL
